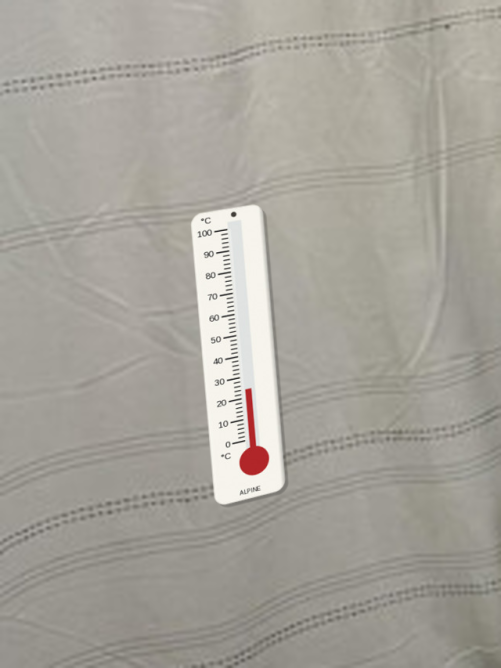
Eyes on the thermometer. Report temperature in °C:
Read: 24 °C
